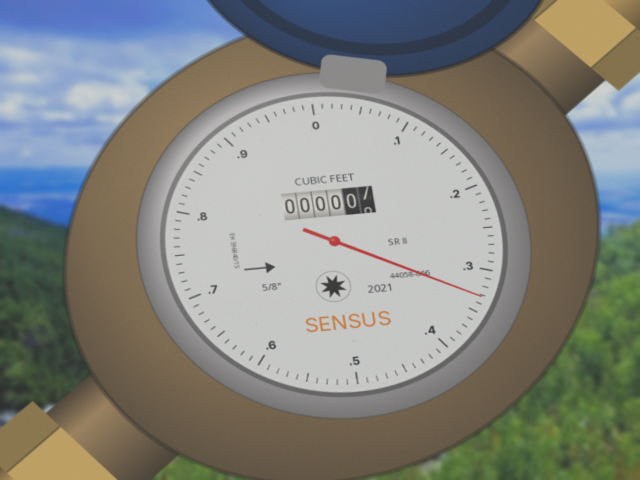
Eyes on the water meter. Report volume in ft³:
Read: 7.33 ft³
